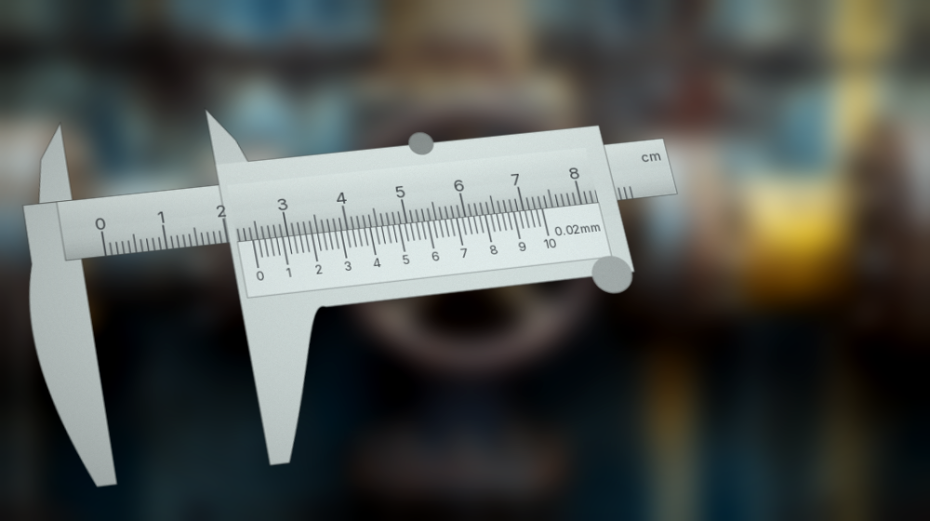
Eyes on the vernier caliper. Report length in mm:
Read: 24.2 mm
